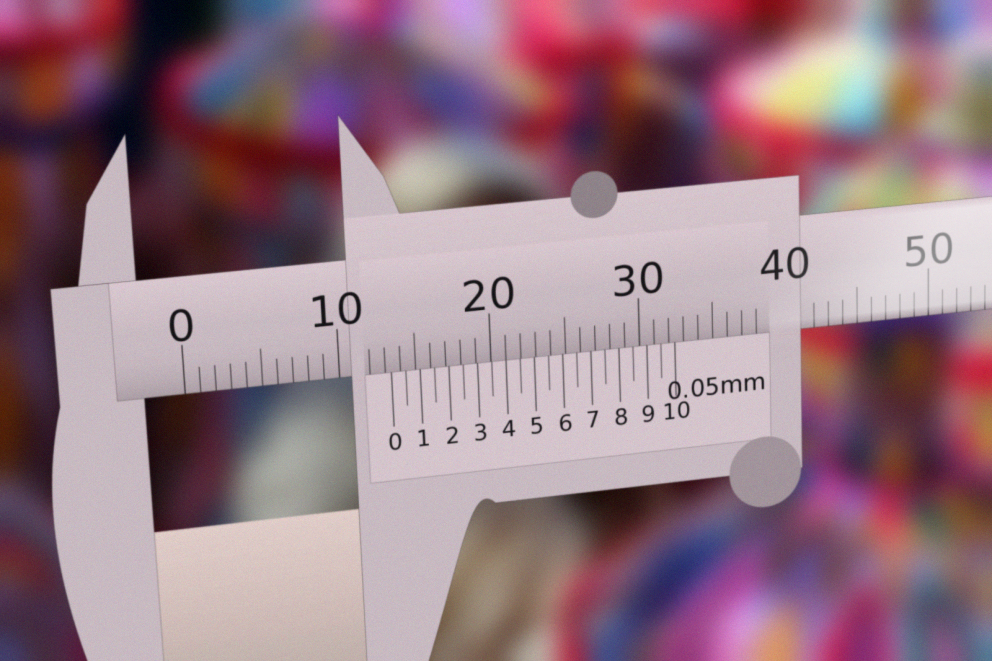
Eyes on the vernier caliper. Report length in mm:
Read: 13.4 mm
